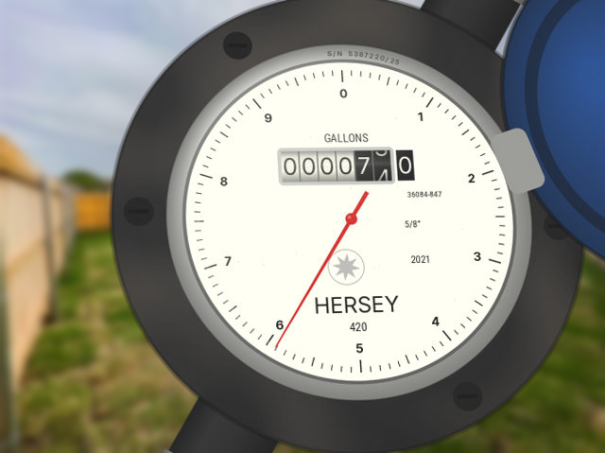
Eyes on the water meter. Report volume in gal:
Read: 735.9 gal
